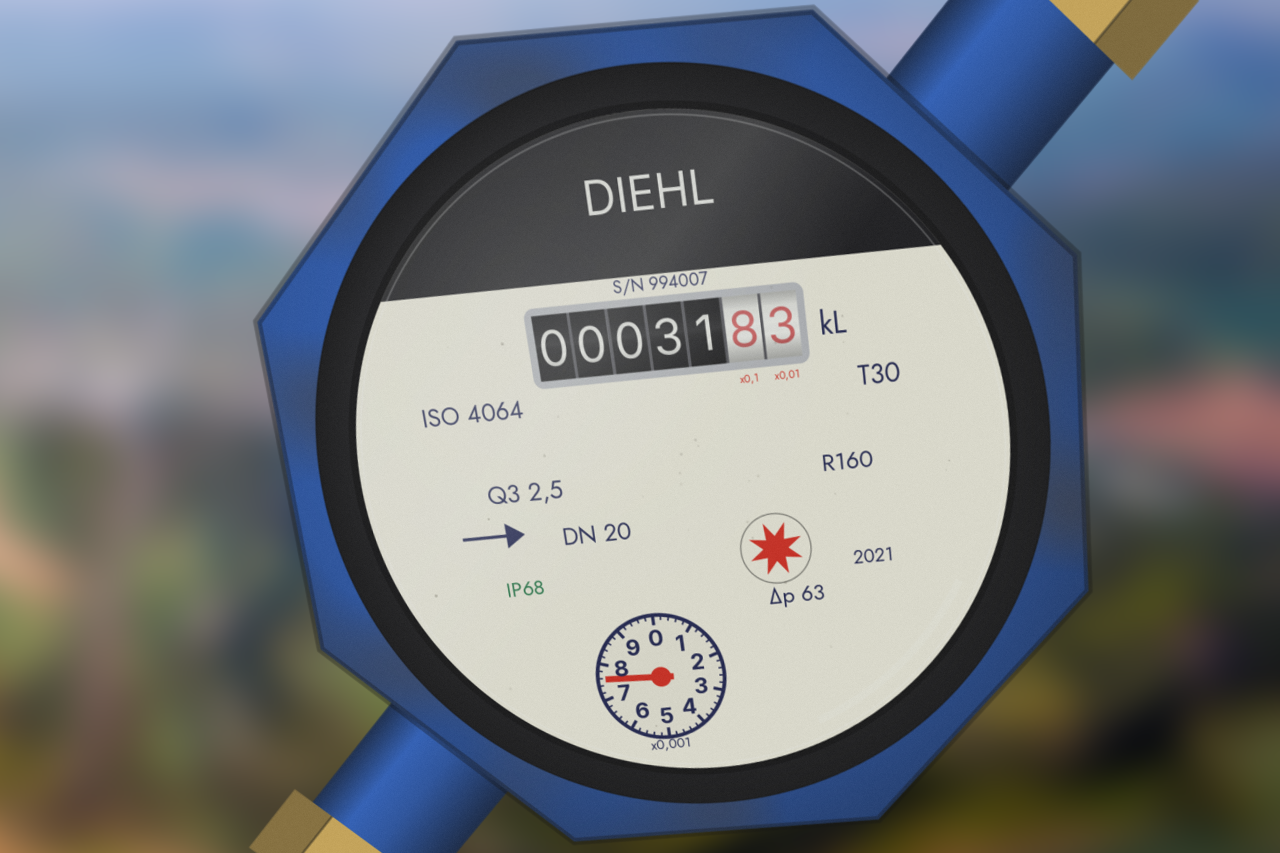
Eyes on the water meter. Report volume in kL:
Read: 31.837 kL
